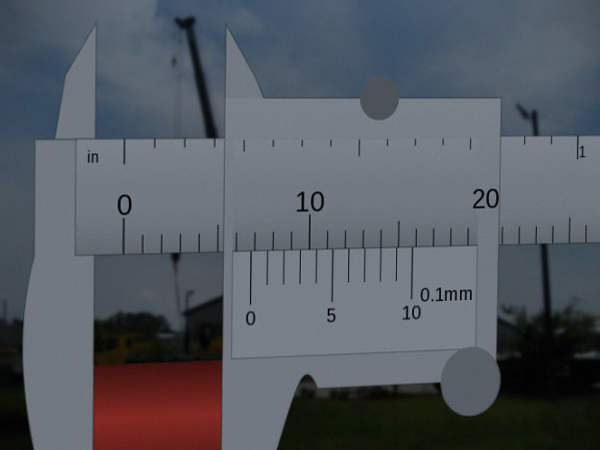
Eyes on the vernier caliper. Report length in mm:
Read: 6.8 mm
